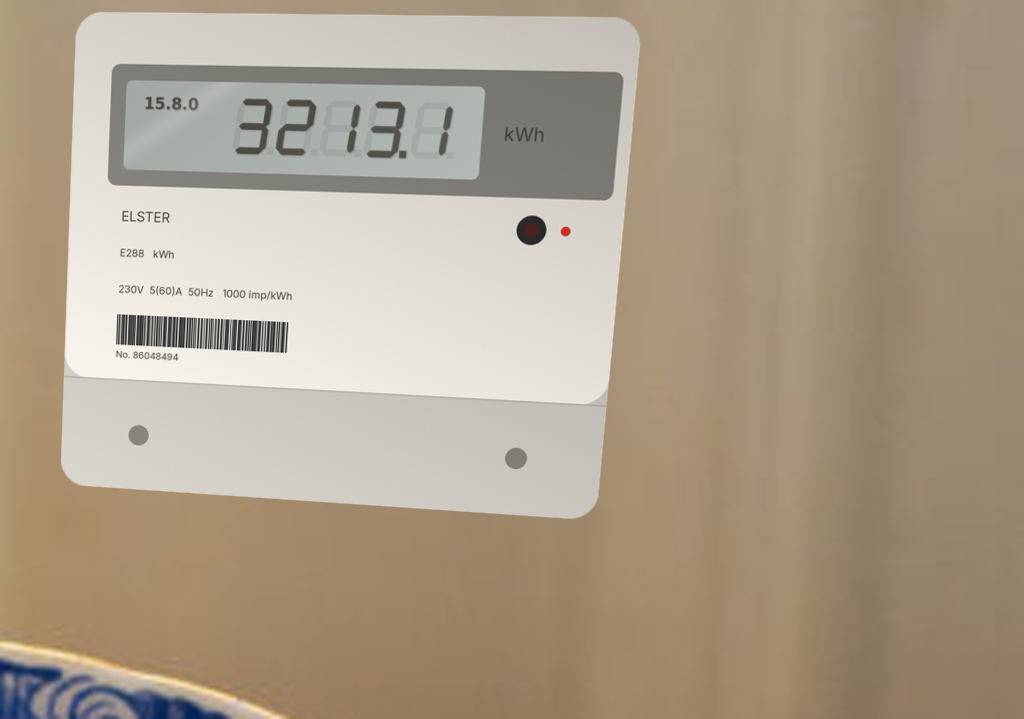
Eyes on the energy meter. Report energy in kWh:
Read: 3213.1 kWh
